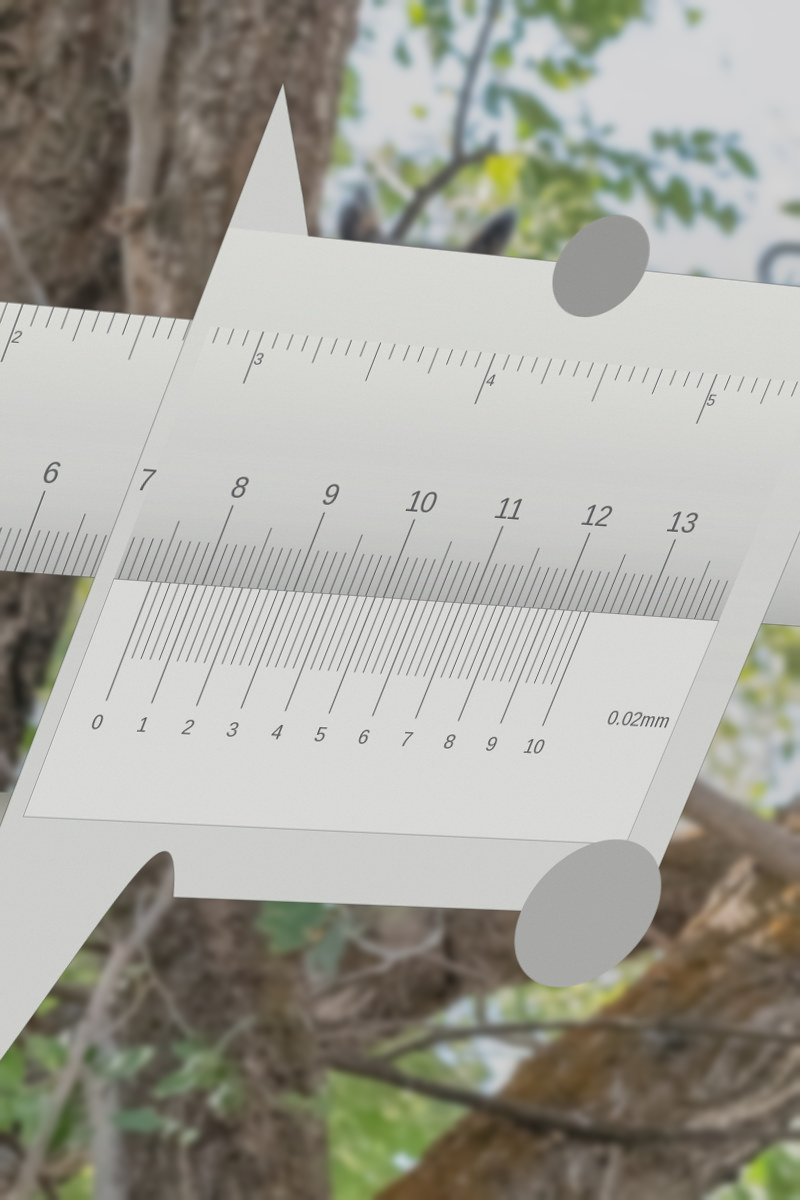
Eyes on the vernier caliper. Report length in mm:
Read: 74.6 mm
